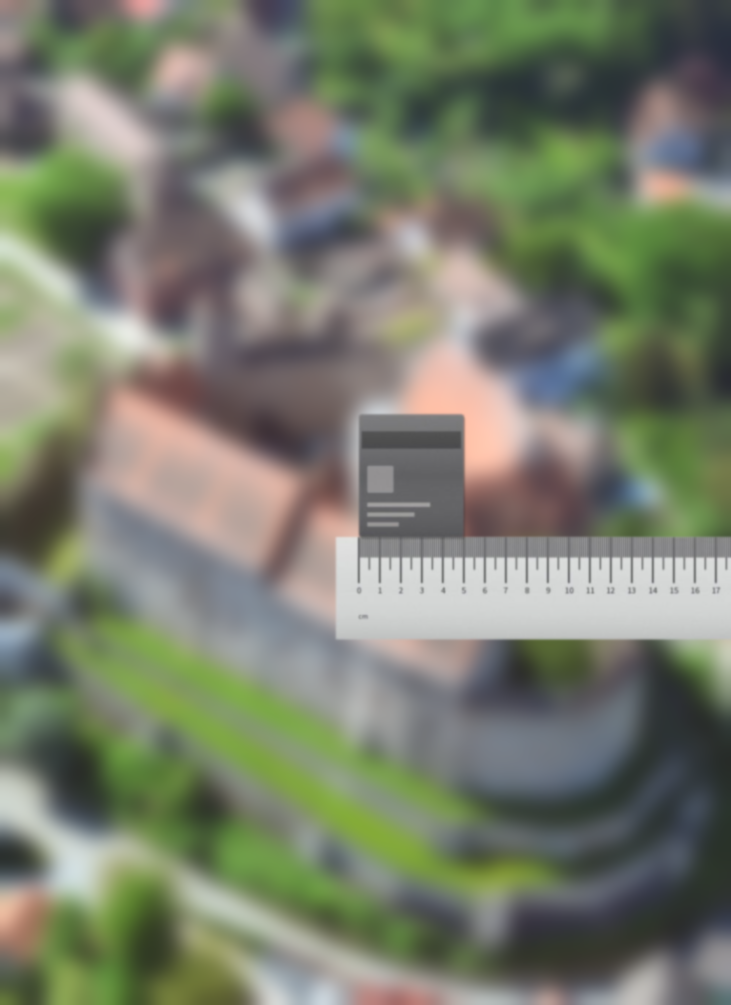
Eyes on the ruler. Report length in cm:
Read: 5 cm
